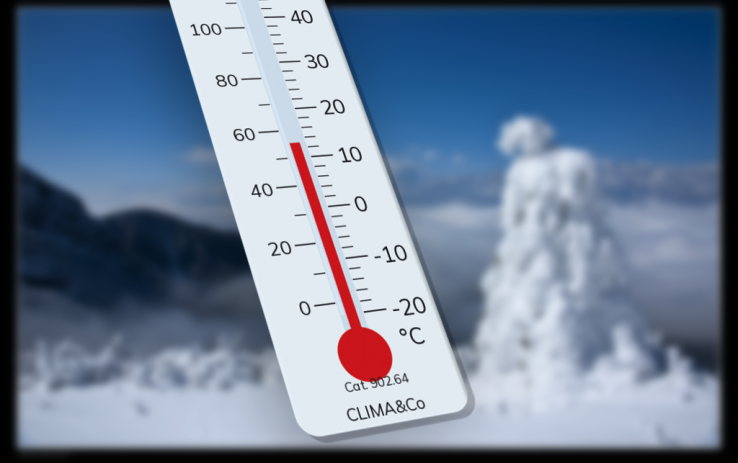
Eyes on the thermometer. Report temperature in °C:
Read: 13 °C
